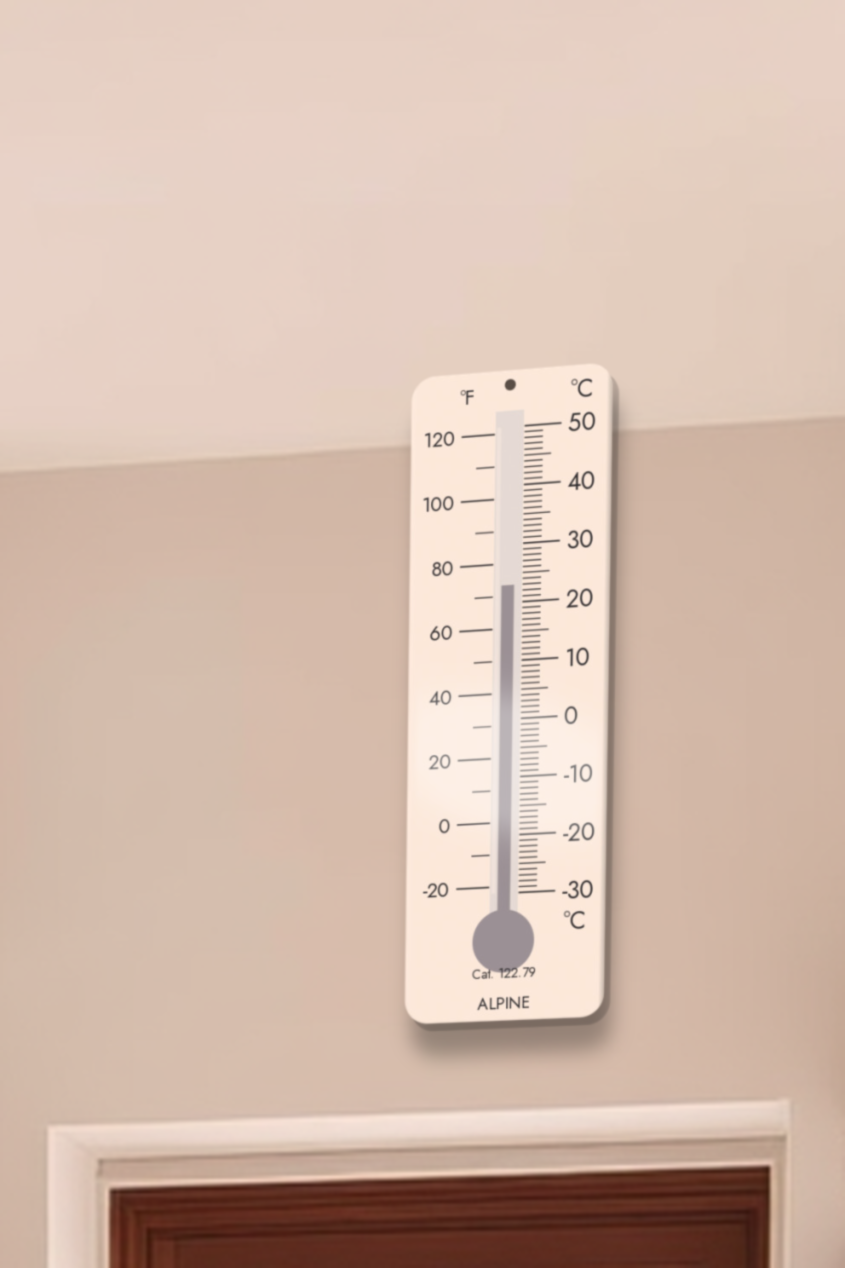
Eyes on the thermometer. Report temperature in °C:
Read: 23 °C
